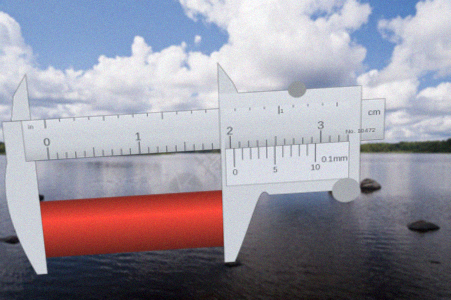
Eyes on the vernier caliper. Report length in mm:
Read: 20.4 mm
